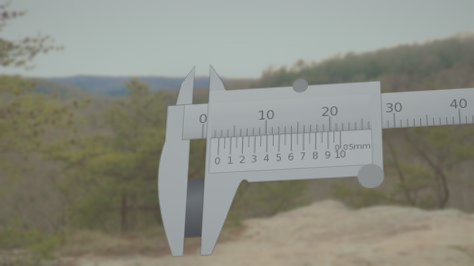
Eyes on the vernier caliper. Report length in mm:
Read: 2.6 mm
